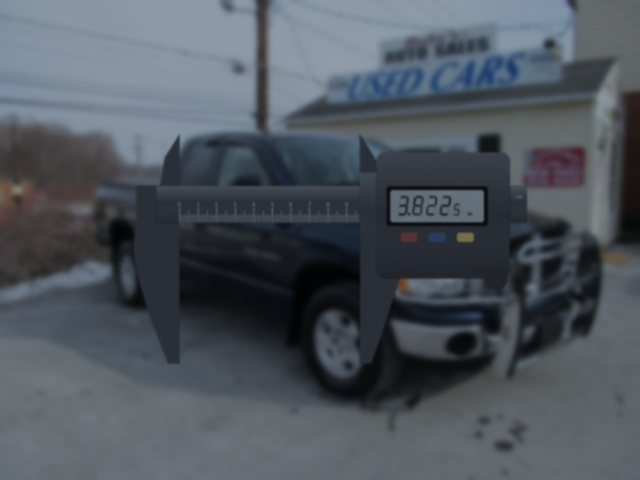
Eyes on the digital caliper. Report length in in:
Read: 3.8225 in
